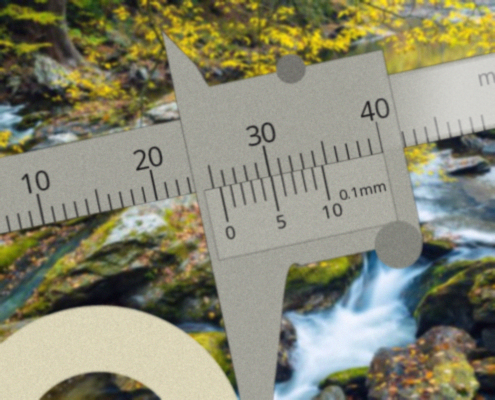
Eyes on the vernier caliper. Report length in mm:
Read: 25.6 mm
